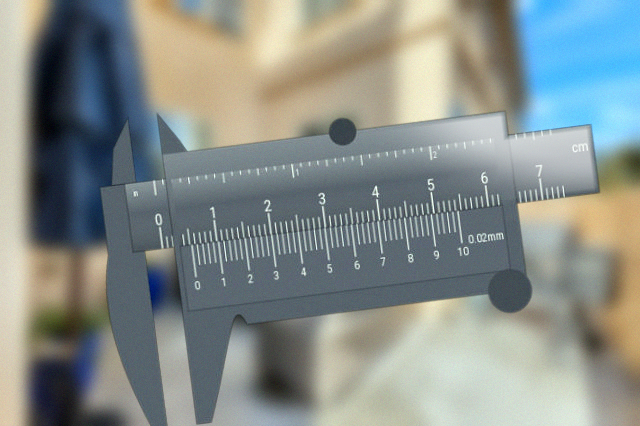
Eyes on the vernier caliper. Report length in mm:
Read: 5.4 mm
